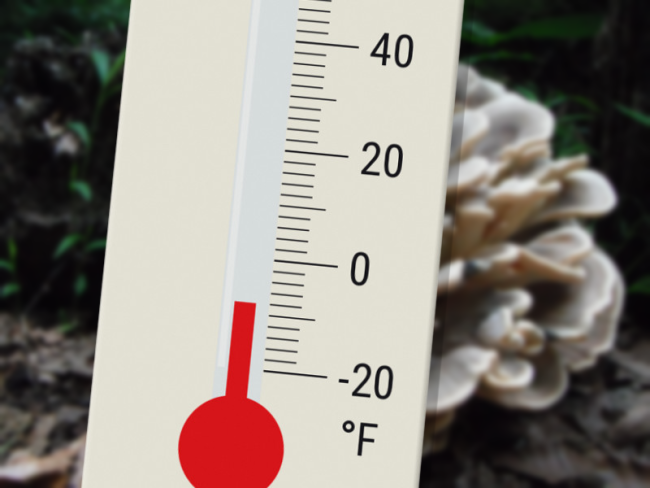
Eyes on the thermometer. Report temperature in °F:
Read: -8 °F
